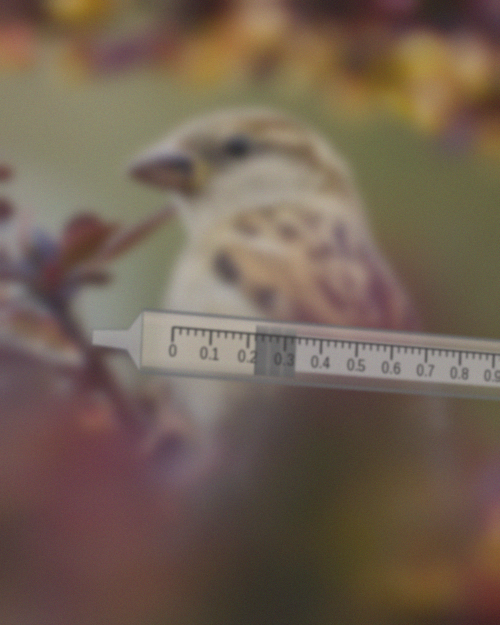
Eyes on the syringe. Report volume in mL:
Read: 0.22 mL
